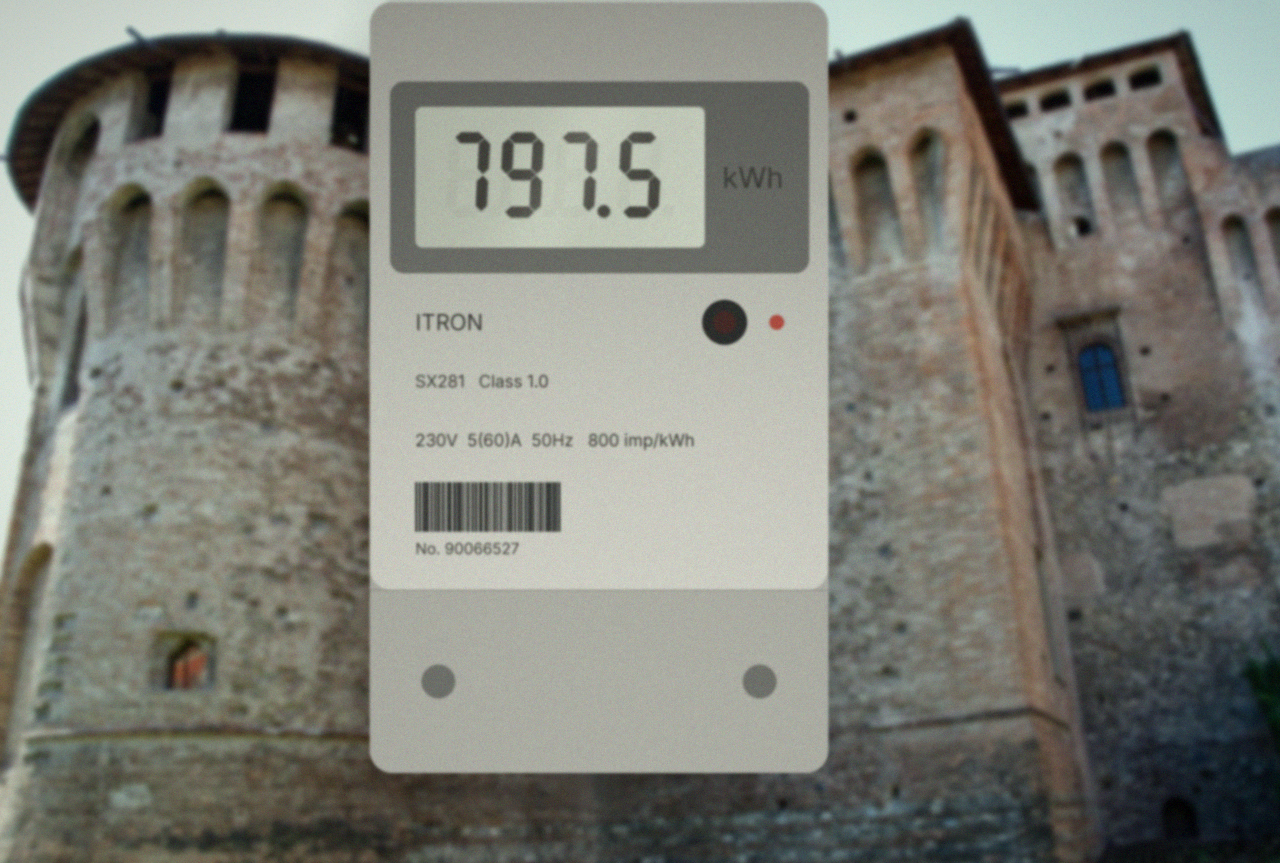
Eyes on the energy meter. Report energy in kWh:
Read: 797.5 kWh
